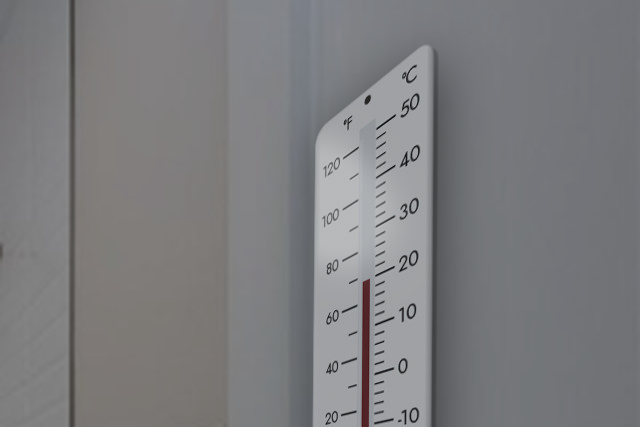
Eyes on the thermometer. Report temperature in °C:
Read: 20 °C
